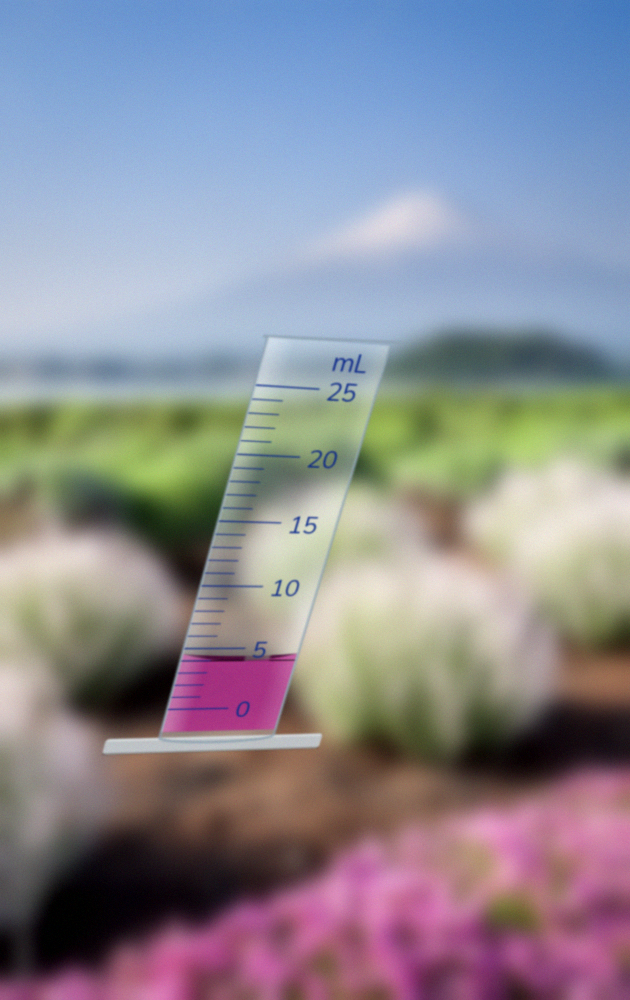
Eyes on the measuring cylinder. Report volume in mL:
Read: 4 mL
